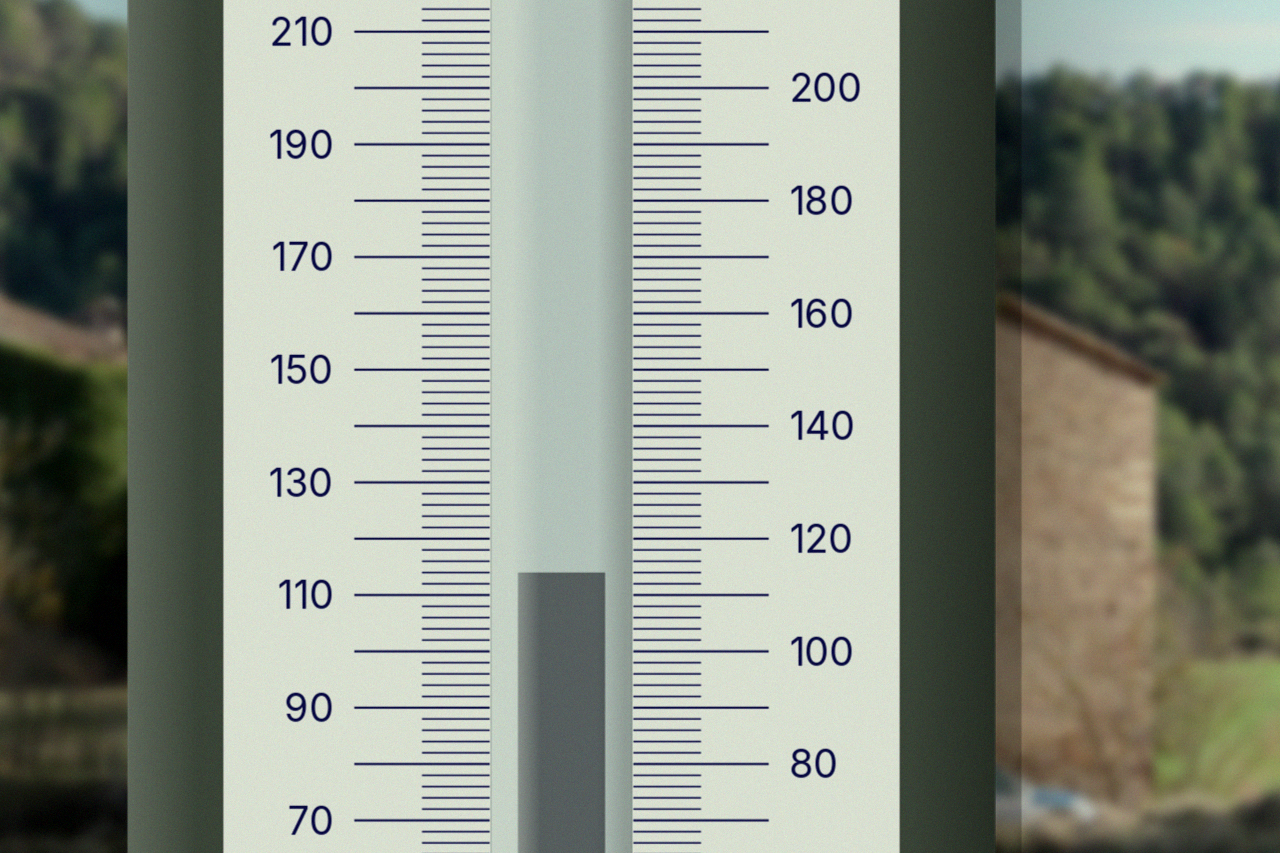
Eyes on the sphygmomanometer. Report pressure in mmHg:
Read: 114 mmHg
